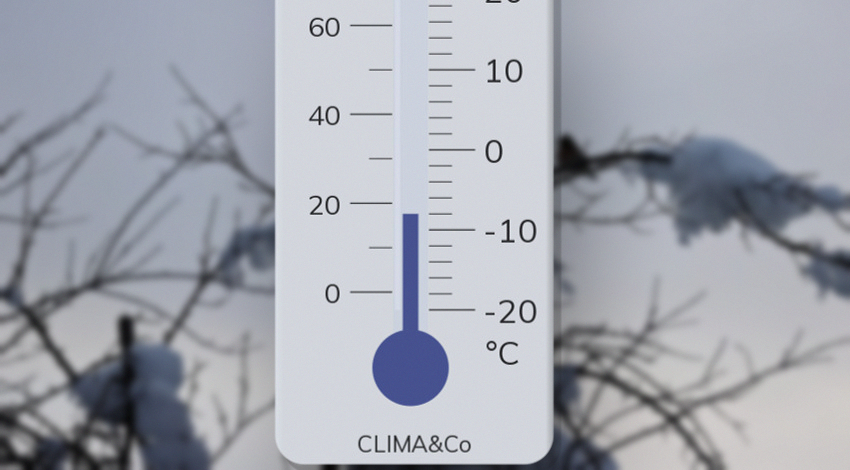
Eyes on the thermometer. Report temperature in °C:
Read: -8 °C
